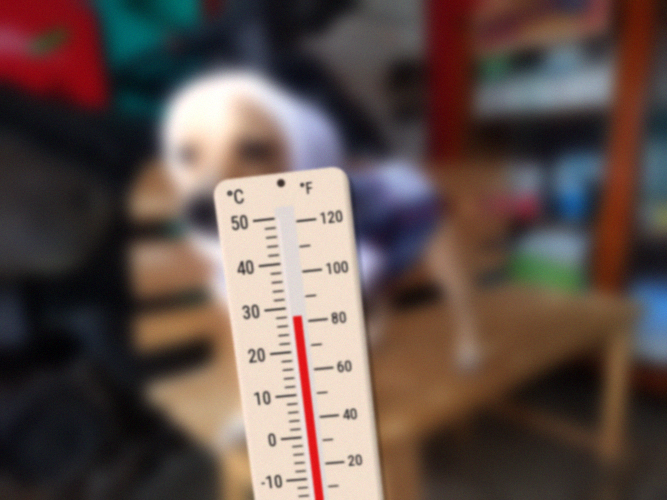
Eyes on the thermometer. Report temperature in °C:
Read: 28 °C
